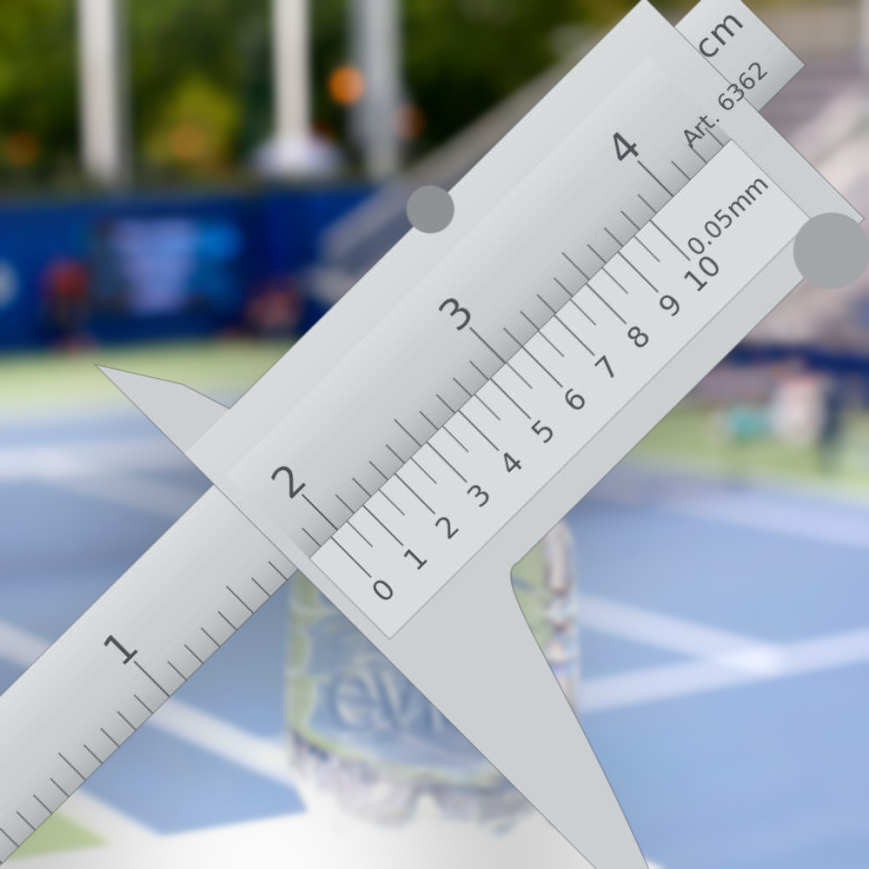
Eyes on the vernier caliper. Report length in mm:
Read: 19.60 mm
